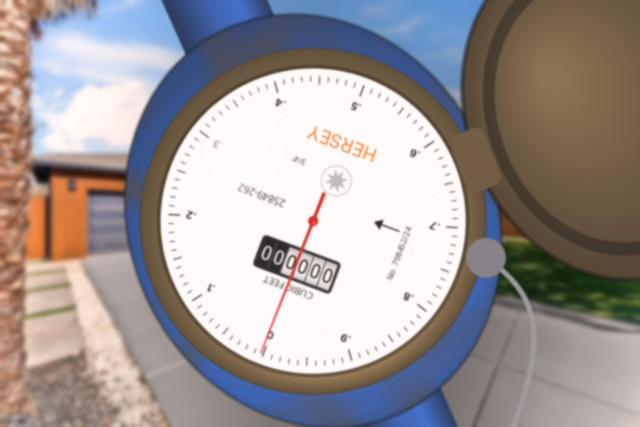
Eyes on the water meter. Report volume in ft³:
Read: 0.00 ft³
